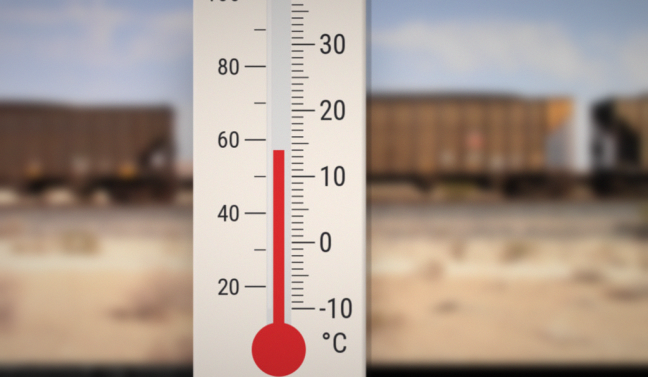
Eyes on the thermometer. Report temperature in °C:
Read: 14 °C
